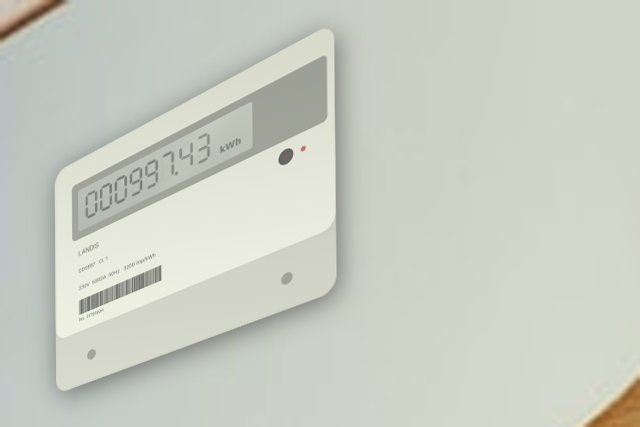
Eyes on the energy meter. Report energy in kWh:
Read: 997.43 kWh
